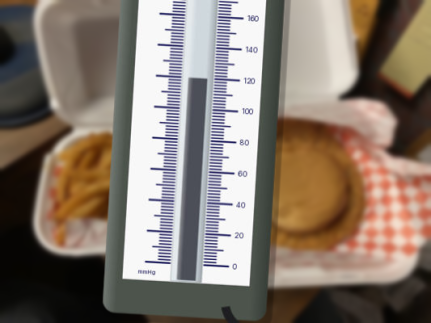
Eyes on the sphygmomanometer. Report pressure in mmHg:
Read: 120 mmHg
